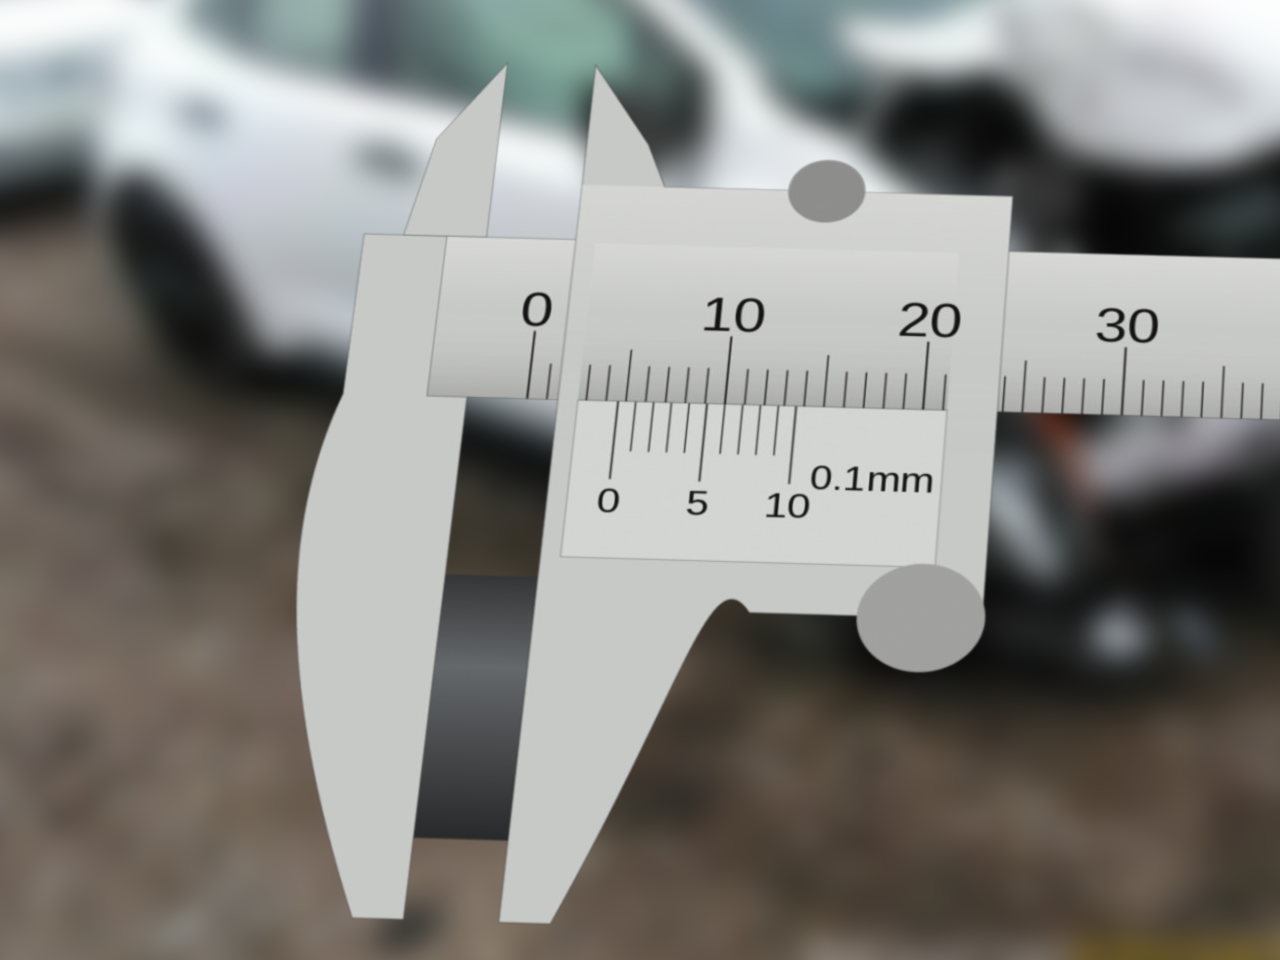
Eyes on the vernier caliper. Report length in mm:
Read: 4.6 mm
